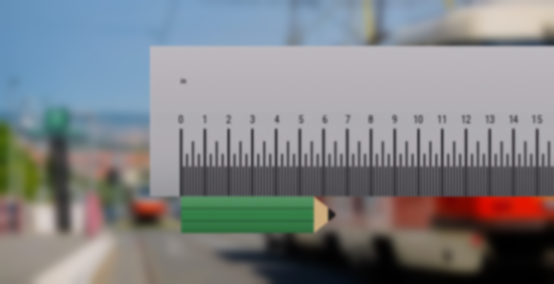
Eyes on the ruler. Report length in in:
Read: 6.5 in
